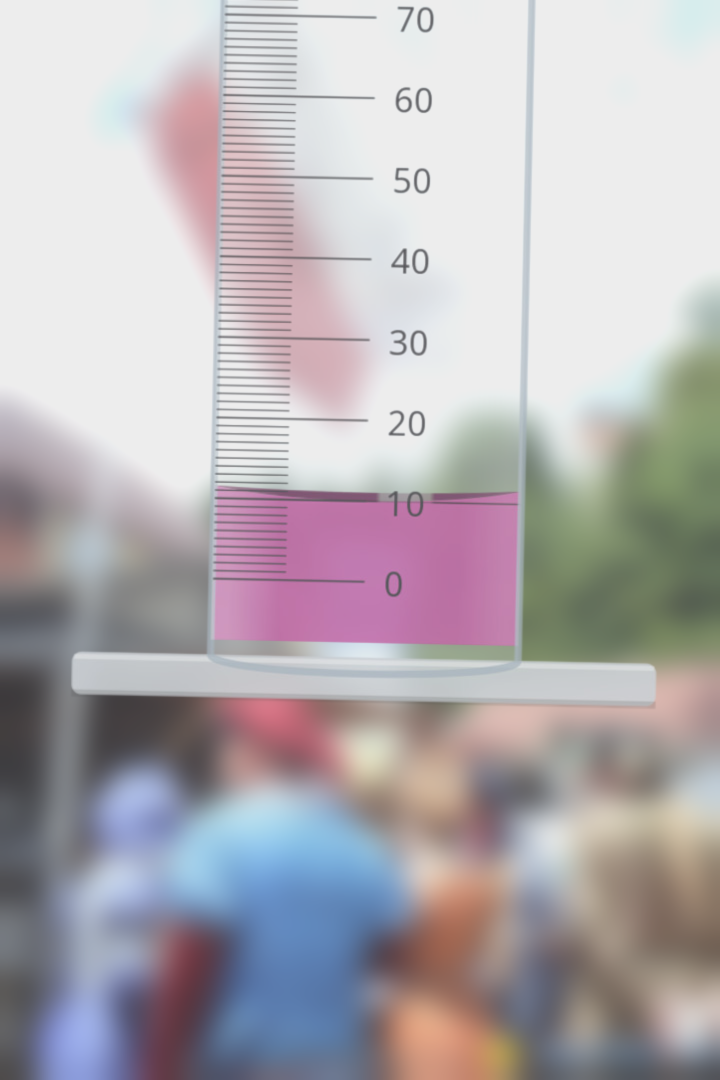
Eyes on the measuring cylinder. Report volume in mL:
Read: 10 mL
